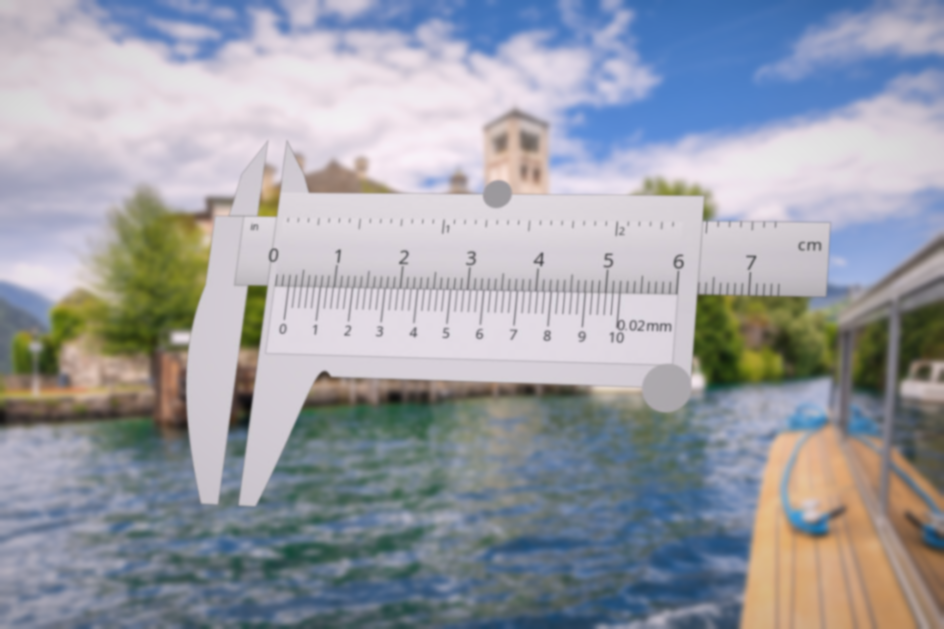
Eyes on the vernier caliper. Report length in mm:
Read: 3.0 mm
